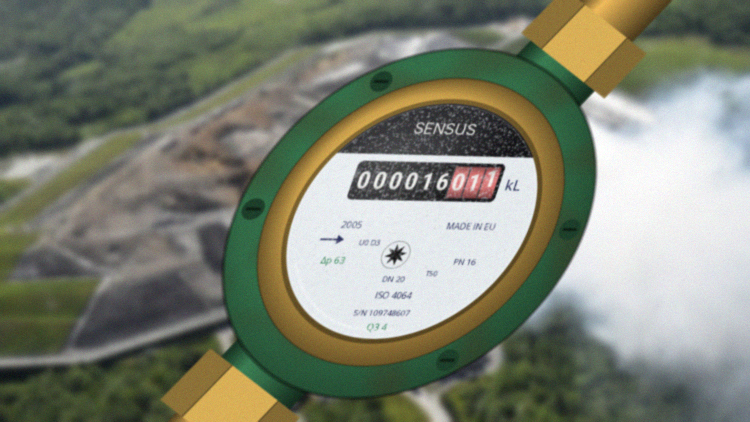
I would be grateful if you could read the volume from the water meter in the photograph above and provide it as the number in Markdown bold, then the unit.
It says **16.011** kL
